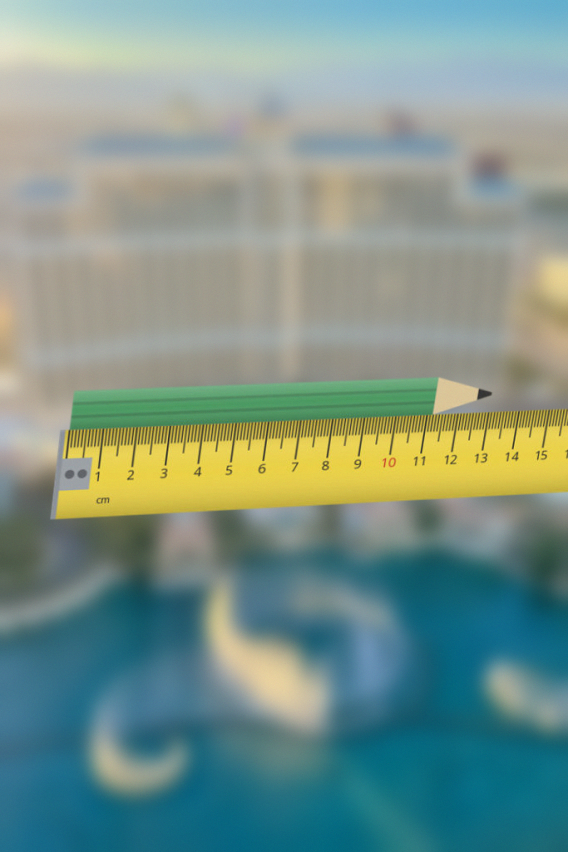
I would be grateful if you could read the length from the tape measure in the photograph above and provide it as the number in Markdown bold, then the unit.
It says **13** cm
